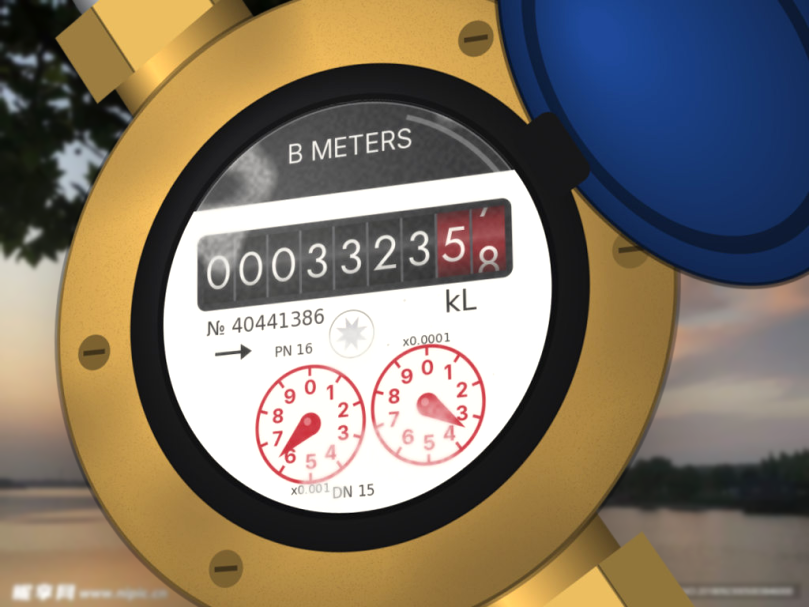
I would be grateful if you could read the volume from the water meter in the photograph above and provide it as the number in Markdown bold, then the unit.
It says **3323.5763** kL
